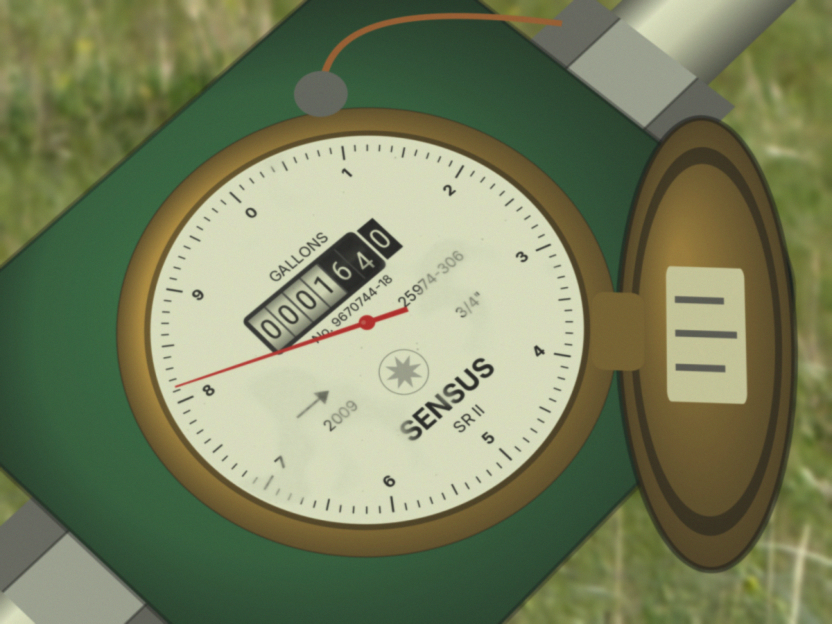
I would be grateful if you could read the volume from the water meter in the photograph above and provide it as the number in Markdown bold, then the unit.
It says **1638.1** gal
